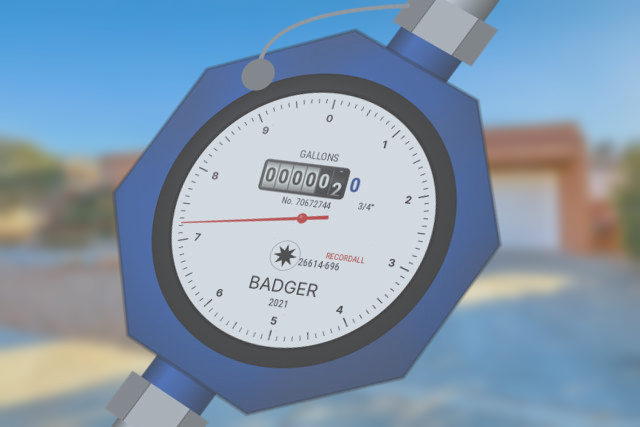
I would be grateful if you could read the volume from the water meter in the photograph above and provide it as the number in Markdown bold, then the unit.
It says **17.2** gal
